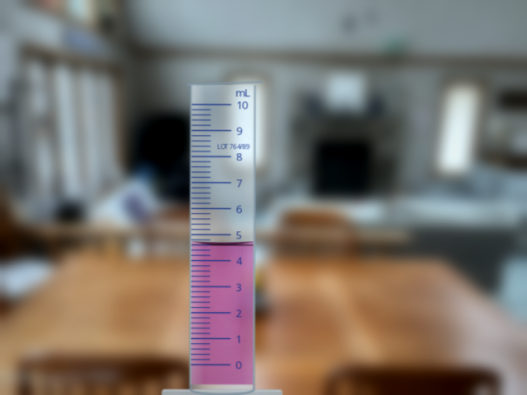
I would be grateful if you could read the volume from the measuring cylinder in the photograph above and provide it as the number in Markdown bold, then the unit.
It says **4.6** mL
